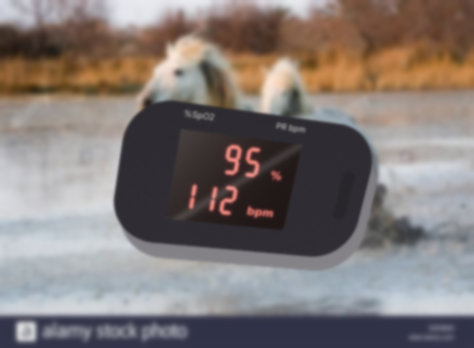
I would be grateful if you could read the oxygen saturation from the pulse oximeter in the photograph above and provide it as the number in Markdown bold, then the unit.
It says **95** %
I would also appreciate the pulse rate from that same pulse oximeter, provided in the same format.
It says **112** bpm
